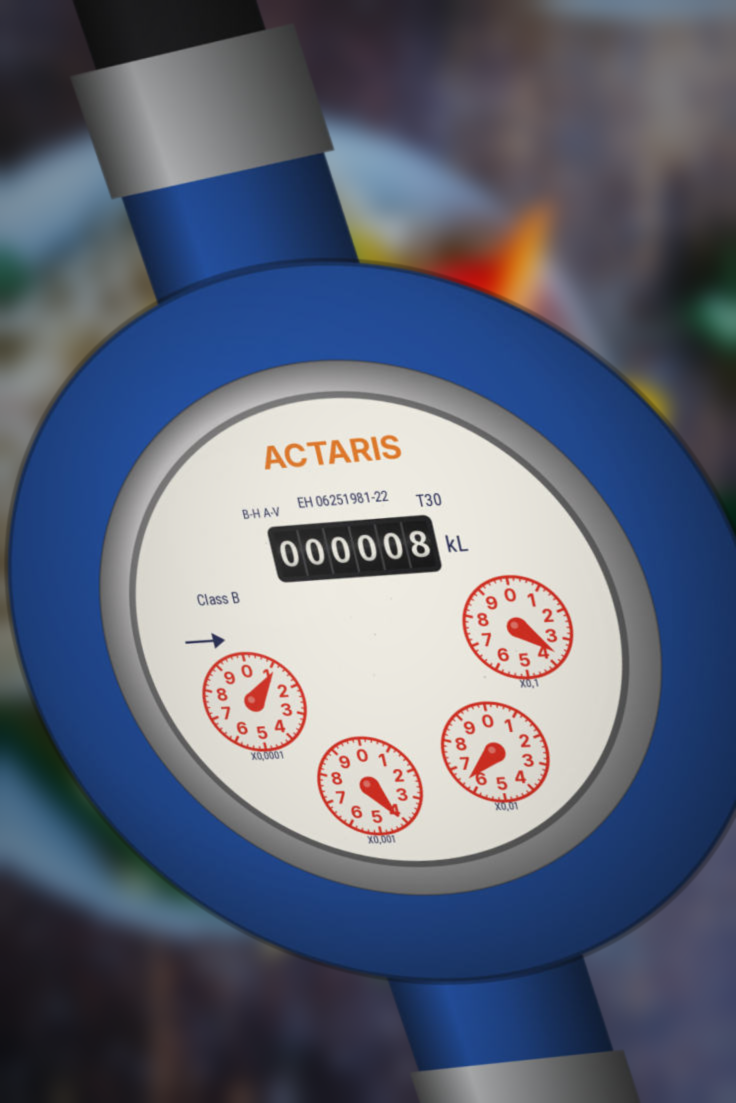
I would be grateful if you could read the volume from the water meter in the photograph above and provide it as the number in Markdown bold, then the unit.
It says **8.3641** kL
